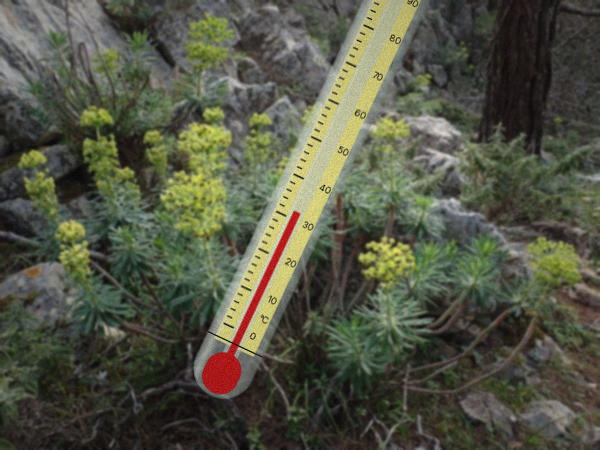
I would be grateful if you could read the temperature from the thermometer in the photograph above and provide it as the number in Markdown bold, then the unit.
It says **32** °C
